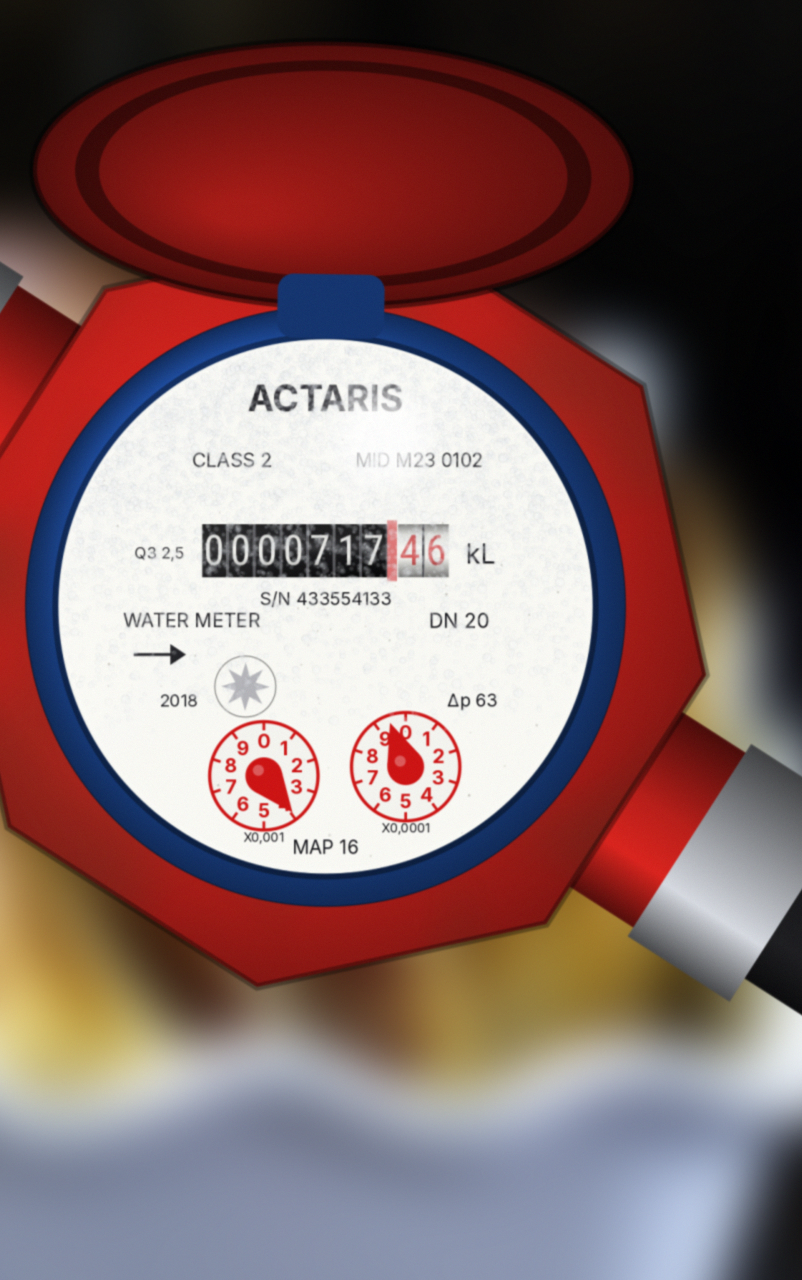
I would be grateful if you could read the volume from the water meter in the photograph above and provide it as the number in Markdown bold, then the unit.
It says **717.4639** kL
